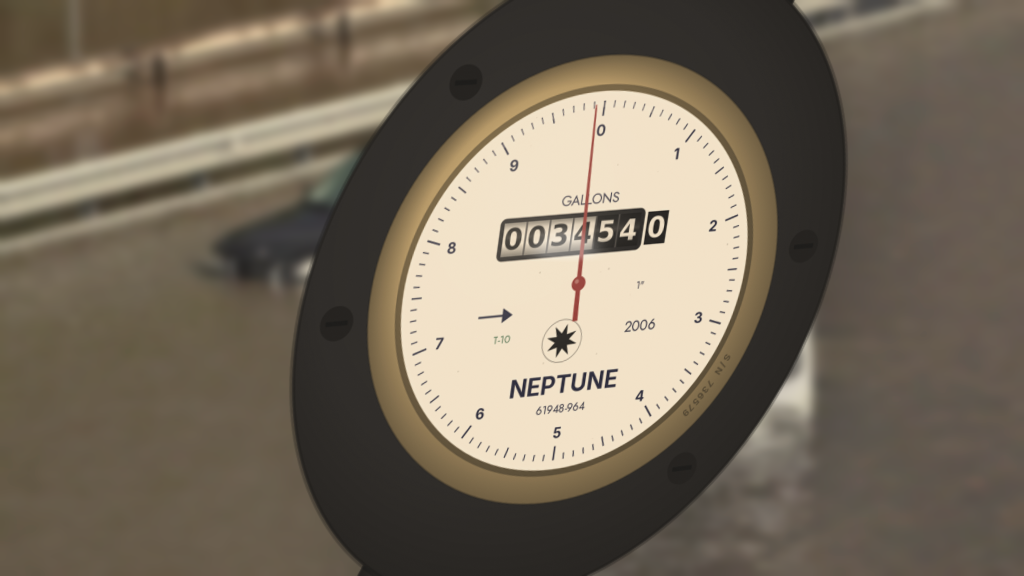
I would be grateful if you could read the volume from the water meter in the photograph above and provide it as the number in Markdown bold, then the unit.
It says **34539.9** gal
